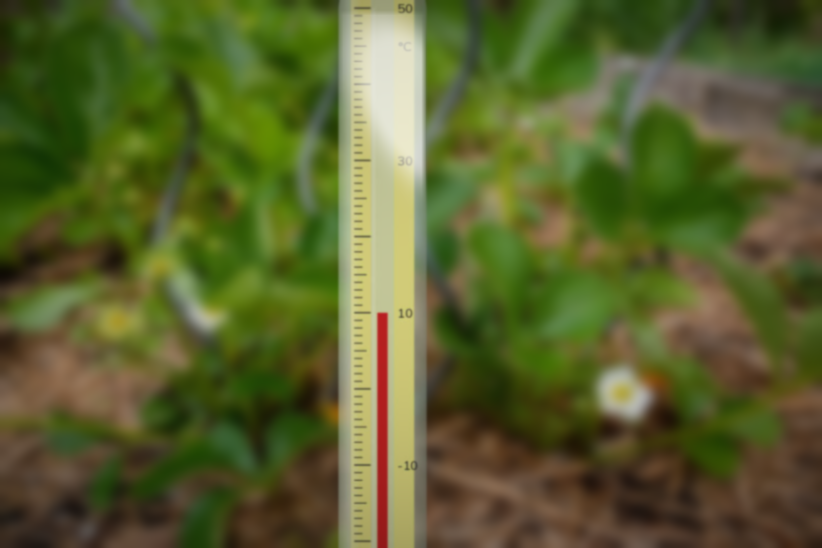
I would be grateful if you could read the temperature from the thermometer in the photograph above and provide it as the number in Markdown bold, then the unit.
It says **10** °C
